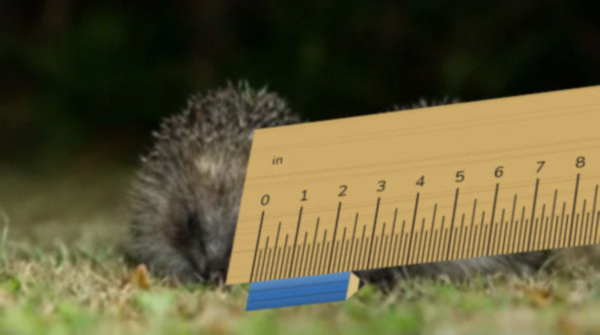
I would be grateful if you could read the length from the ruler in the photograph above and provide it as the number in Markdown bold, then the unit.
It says **3** in
